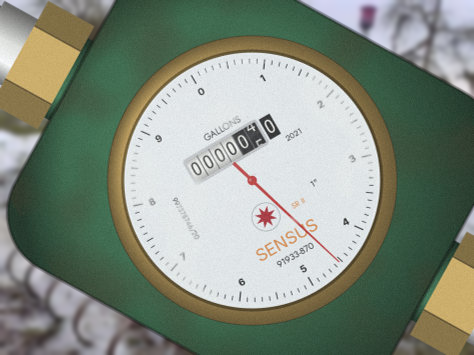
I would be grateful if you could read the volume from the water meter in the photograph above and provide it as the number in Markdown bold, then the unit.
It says **44.5** gal
